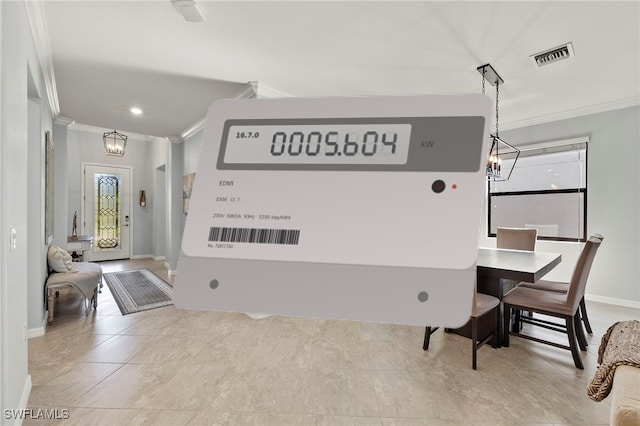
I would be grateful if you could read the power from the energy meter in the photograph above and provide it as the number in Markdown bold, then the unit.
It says **5.604** kW
